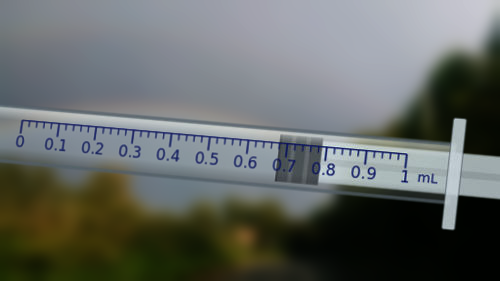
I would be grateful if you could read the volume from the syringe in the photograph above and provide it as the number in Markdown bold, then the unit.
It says **0.68** mL
